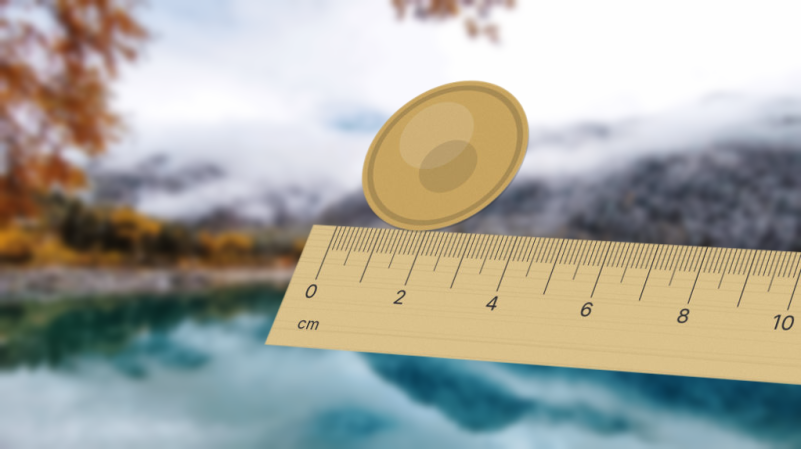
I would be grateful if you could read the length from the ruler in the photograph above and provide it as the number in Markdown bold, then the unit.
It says **3.5** cm
